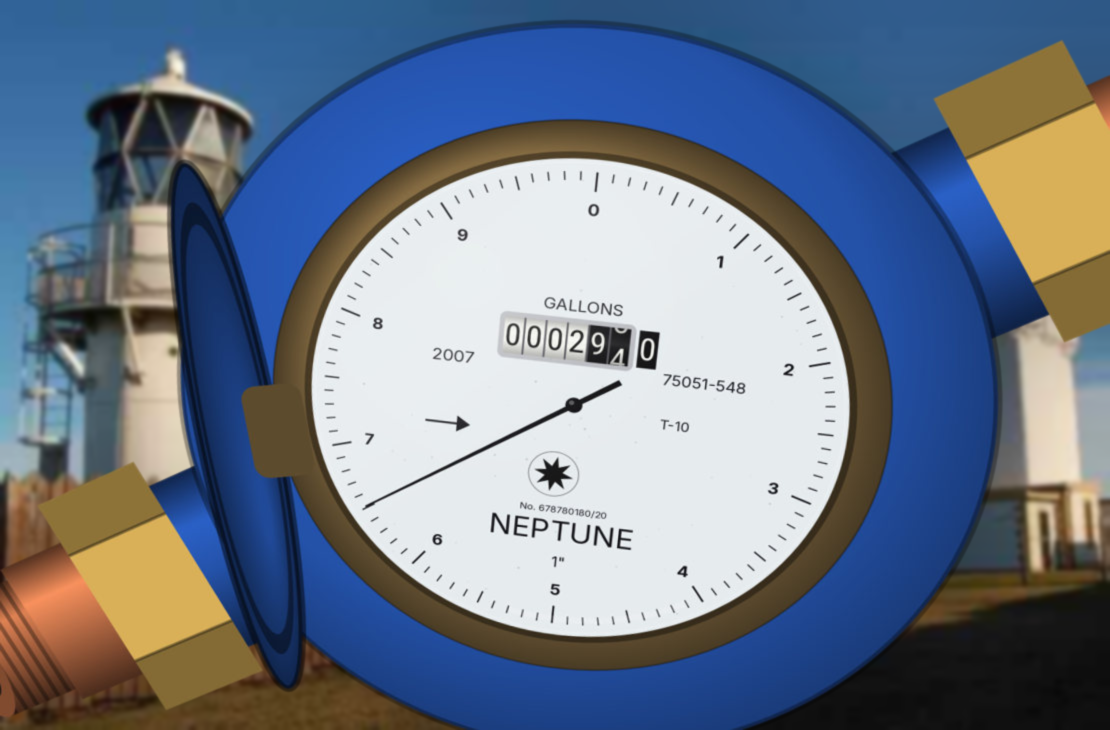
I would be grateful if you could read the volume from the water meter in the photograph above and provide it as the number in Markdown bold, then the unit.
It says **2936.5** gal
